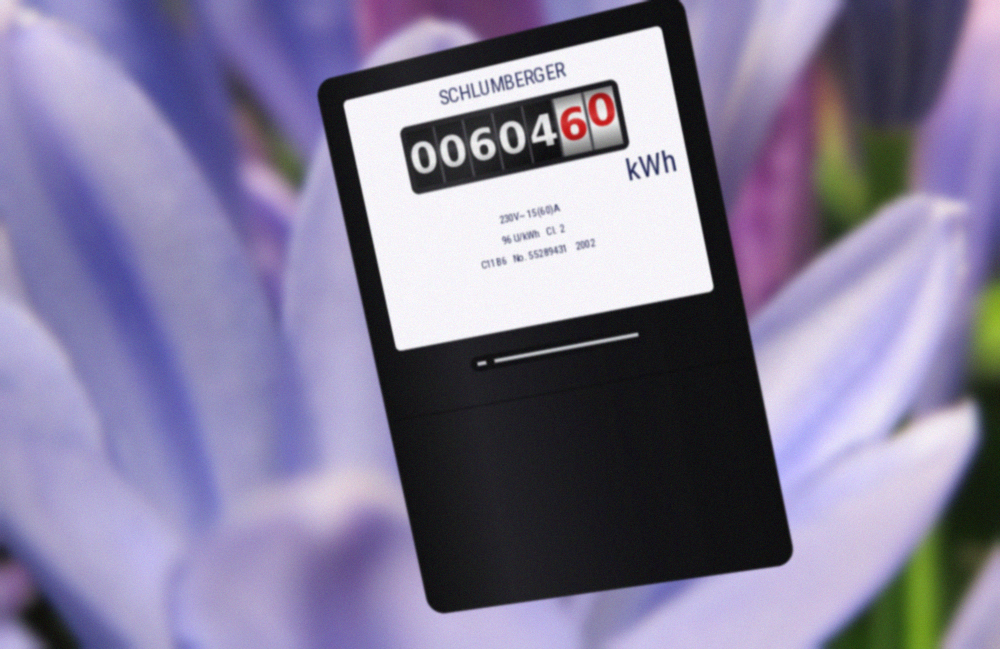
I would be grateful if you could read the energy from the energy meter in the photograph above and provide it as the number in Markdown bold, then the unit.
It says **604.60** kWh
